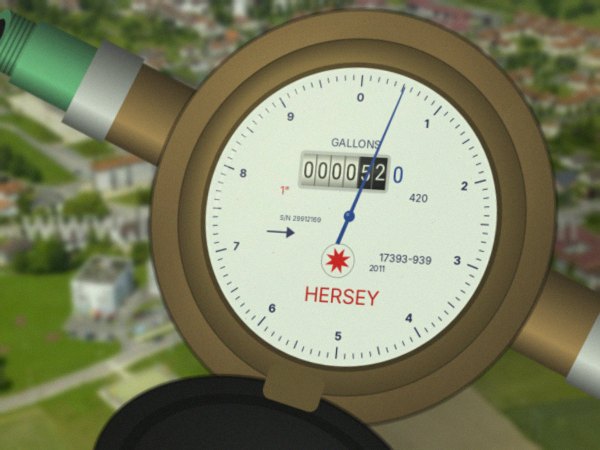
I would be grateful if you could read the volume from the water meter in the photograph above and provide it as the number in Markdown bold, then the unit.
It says **520.5** gal
